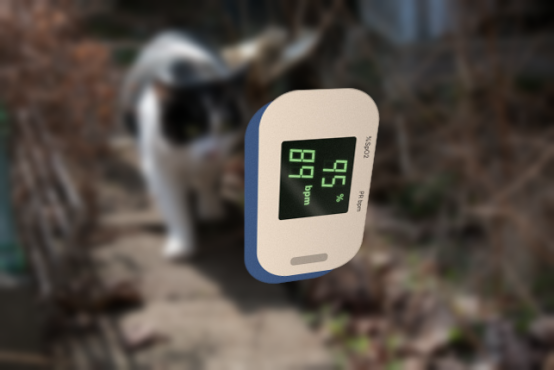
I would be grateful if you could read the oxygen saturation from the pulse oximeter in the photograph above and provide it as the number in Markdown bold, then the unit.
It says **95** %
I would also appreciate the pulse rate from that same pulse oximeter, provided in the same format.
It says **89** bpm
